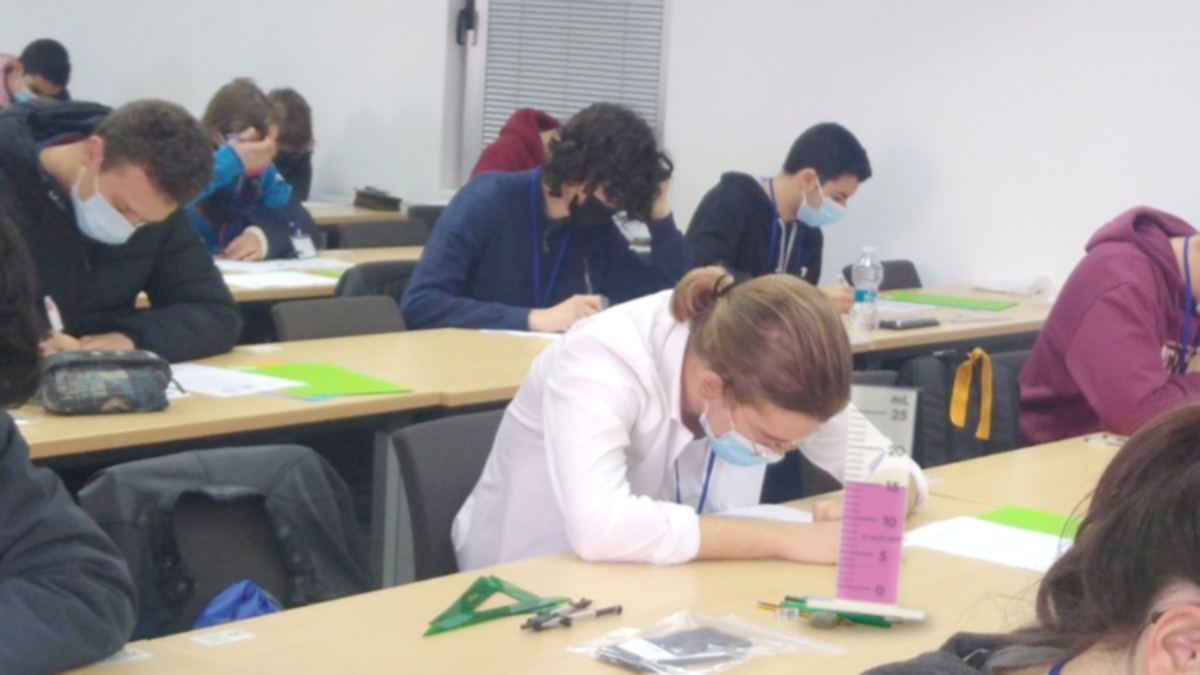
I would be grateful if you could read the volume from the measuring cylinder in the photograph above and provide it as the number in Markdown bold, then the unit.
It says **15** mL
